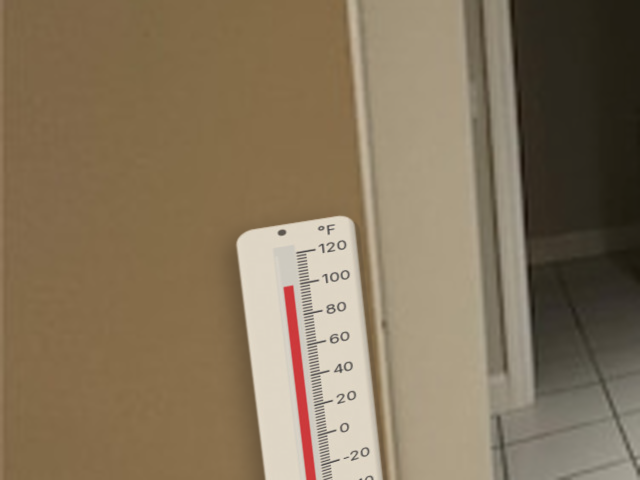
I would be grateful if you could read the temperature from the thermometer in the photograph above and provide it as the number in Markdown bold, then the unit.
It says **100** °F
